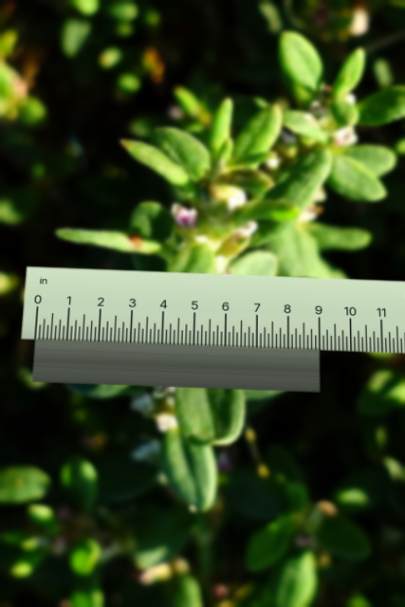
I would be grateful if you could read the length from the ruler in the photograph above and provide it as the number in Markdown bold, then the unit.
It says **9** in
